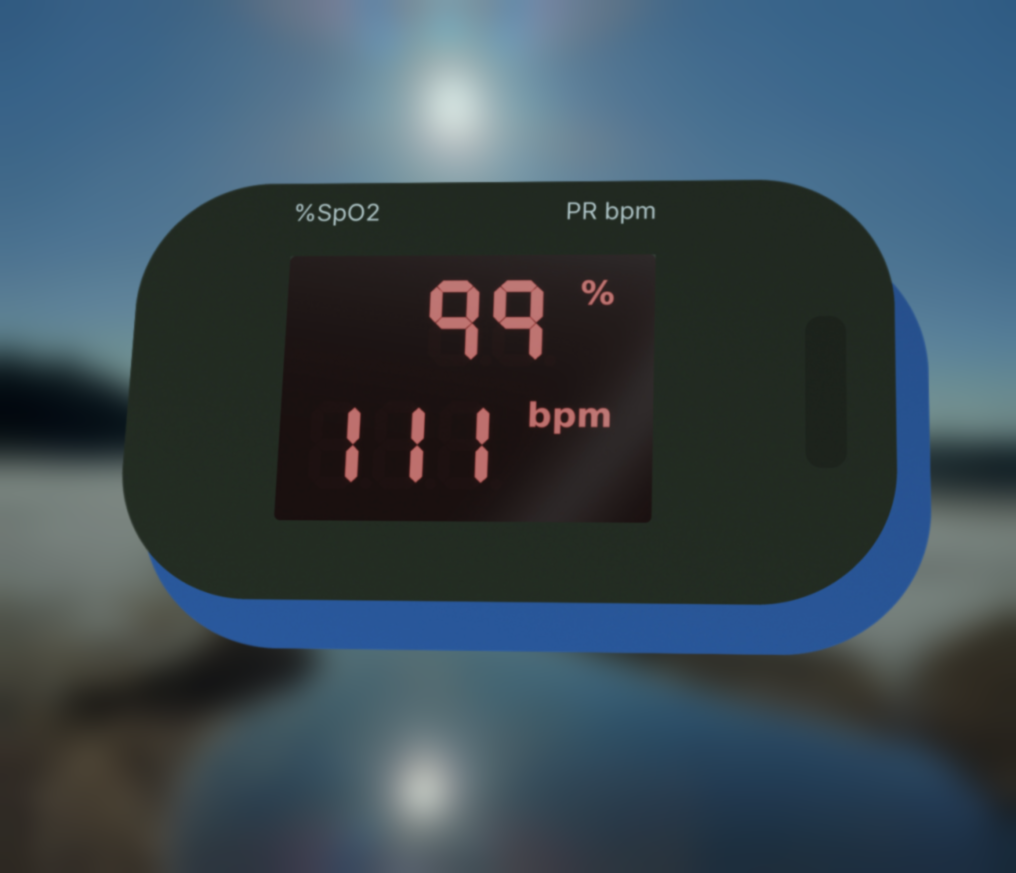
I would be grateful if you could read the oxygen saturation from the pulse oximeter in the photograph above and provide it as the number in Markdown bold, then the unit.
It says **99** %
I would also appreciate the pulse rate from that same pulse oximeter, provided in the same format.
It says **111** bpm
